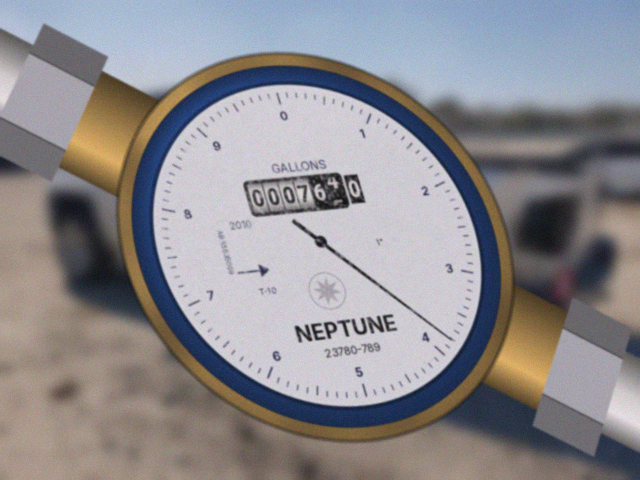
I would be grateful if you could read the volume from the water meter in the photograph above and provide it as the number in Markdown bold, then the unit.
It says **7643.8** gal
